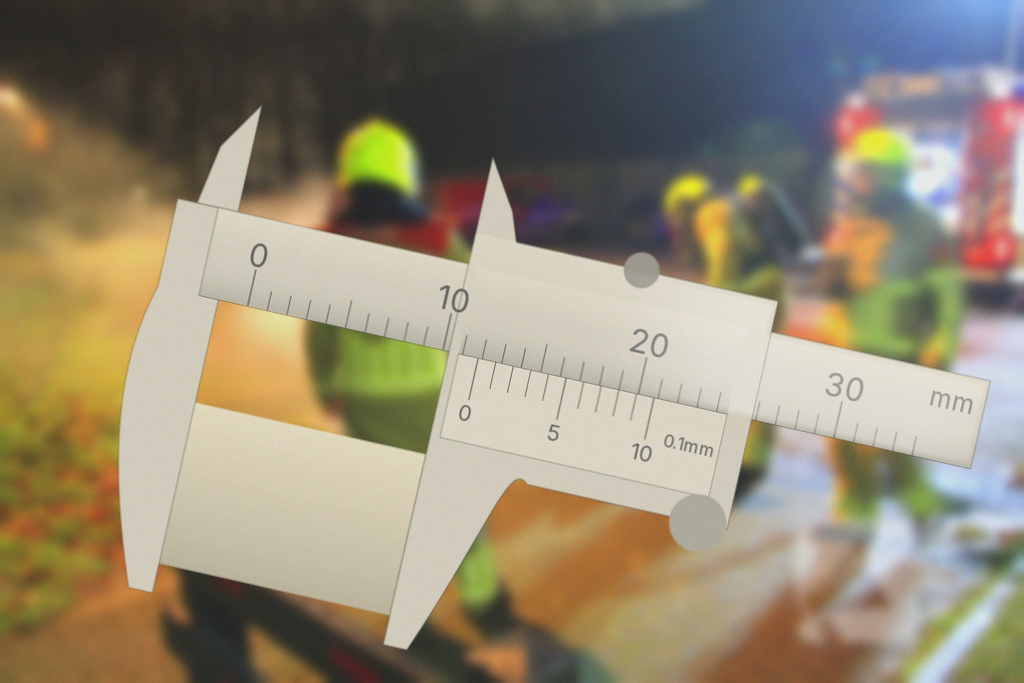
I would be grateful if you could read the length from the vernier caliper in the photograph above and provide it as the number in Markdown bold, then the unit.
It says **11.8** mm
